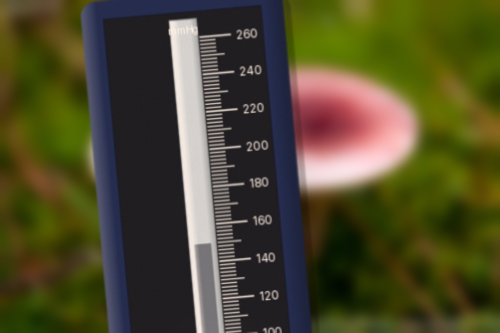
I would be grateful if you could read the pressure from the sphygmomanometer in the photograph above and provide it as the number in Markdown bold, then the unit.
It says **150** mmHg
